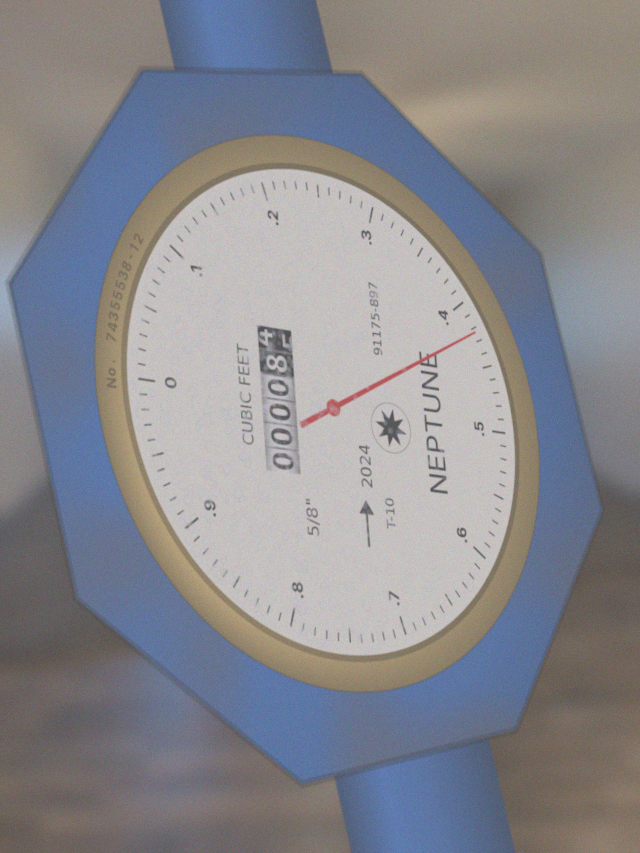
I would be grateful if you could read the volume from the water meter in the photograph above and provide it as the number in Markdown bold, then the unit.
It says **84.42** ft³
